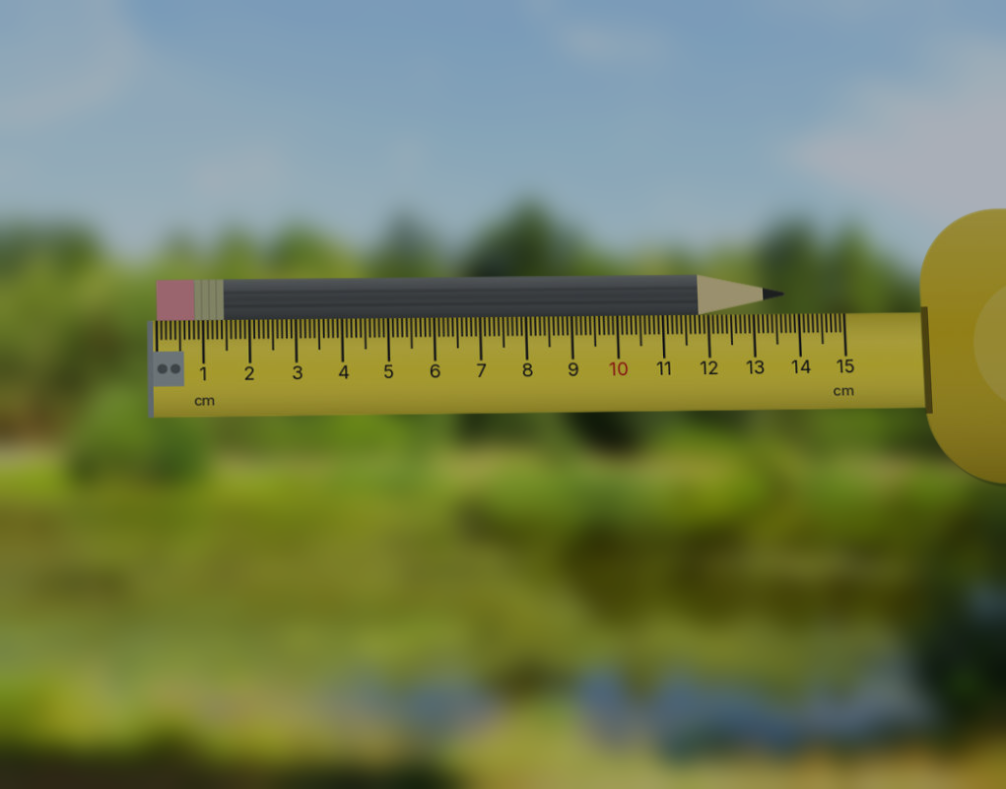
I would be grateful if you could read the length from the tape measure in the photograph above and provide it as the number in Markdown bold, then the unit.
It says **13.7** cm
